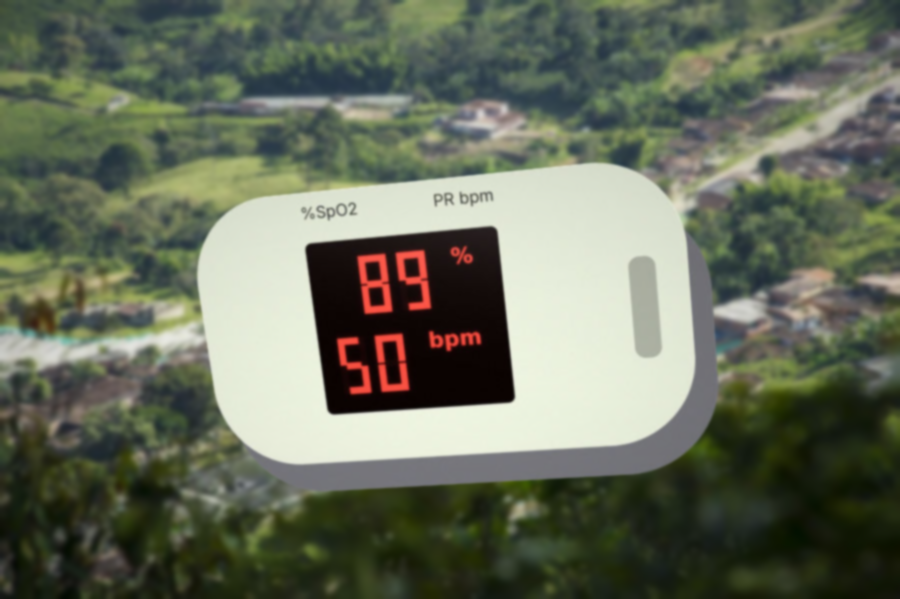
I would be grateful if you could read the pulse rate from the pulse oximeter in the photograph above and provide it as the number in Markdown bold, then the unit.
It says **50** bpm
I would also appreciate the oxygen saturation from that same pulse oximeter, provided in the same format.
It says **89** %
